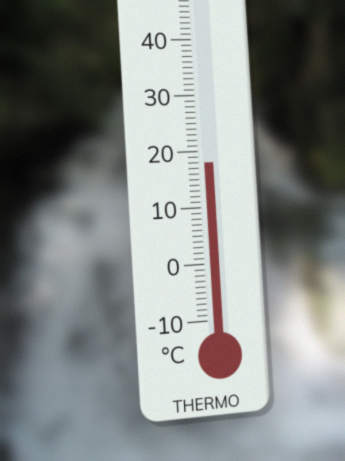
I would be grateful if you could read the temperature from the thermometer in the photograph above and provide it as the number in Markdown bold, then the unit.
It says **18** °C
